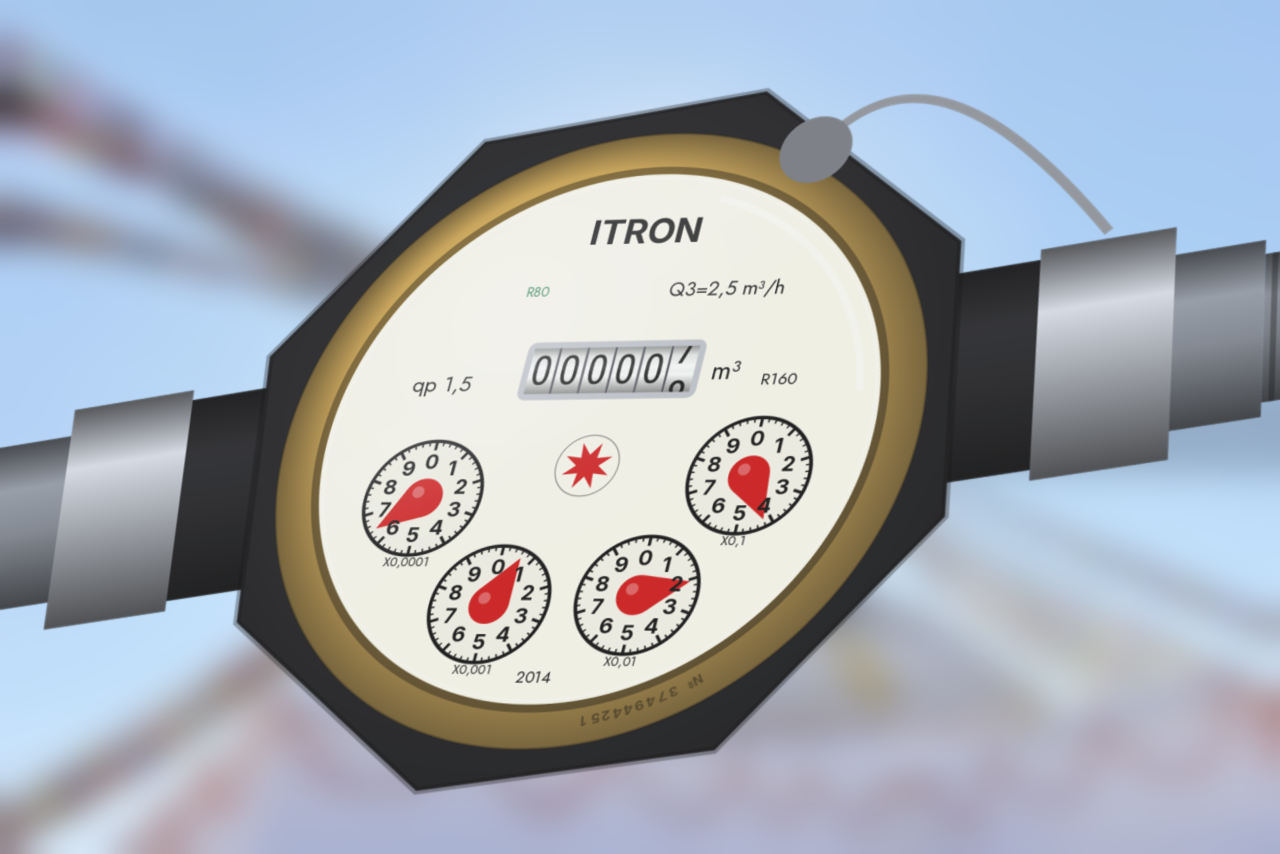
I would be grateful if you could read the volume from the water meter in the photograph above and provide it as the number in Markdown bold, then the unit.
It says **7.4206** m³
